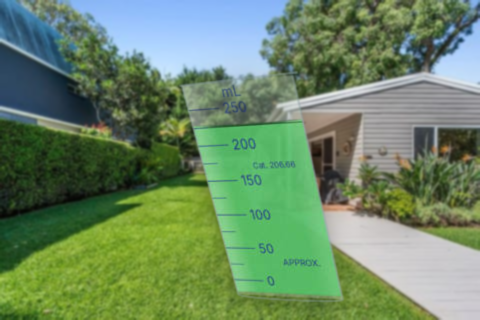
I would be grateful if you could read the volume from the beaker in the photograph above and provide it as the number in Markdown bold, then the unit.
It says **225** mL
